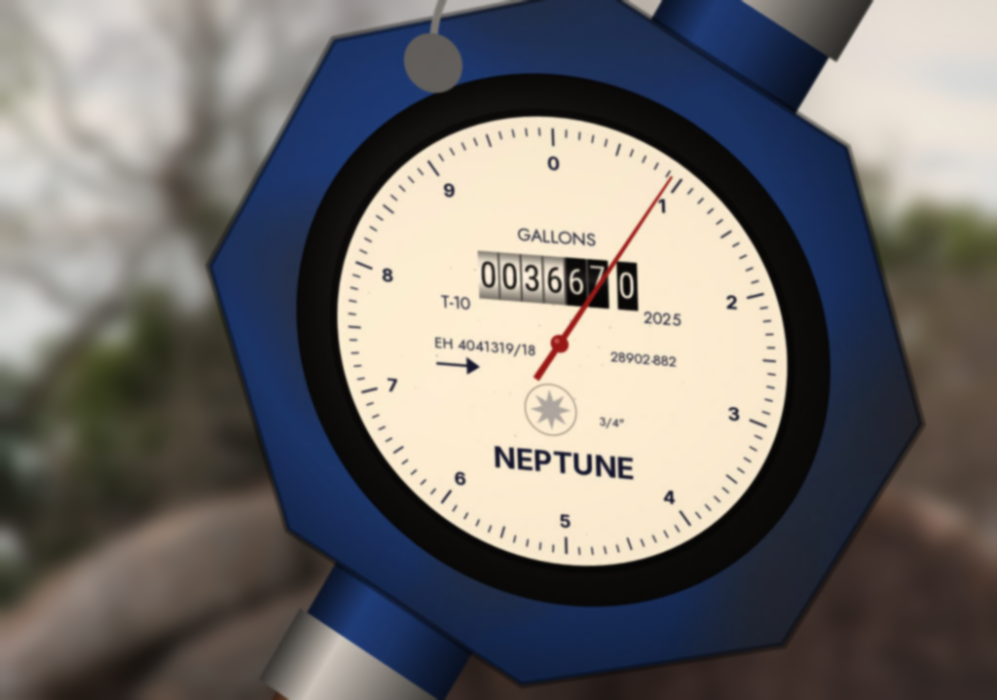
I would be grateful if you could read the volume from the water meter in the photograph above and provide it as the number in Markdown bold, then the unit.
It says **36670.9** gal
